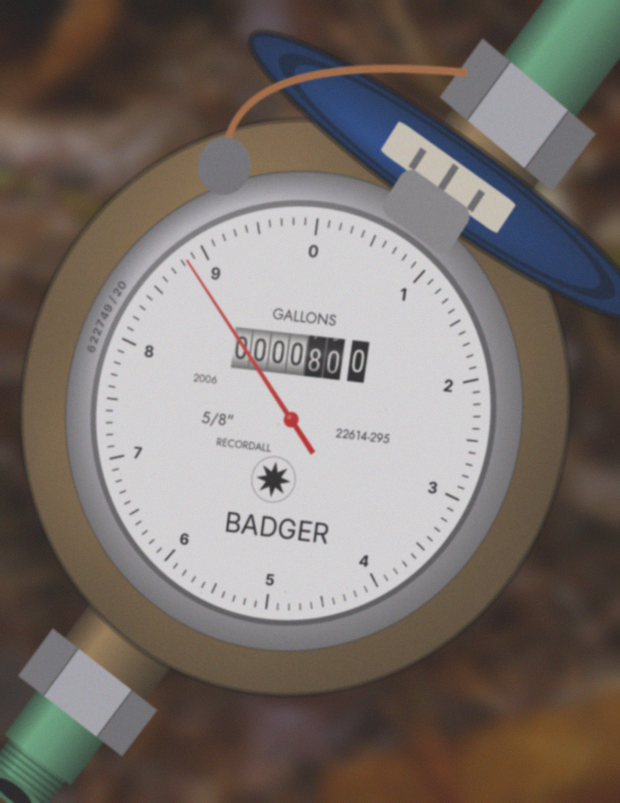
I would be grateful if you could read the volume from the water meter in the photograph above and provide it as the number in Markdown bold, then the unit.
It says **798.8** gal
